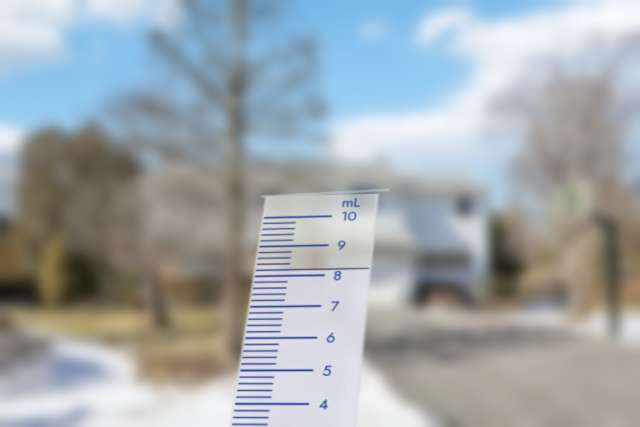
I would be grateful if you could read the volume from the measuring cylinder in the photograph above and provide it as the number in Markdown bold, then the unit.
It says **8.2** mL
